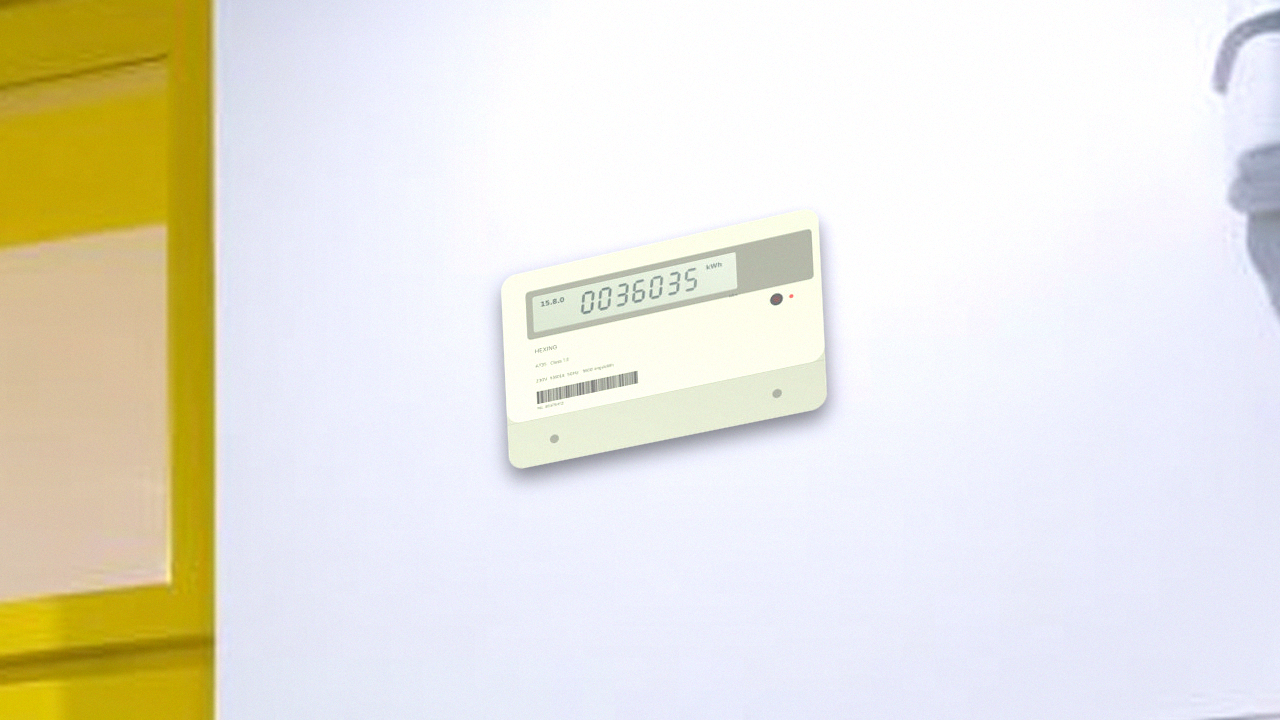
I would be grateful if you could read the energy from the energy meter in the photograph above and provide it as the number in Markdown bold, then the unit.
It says **36035** kWh
